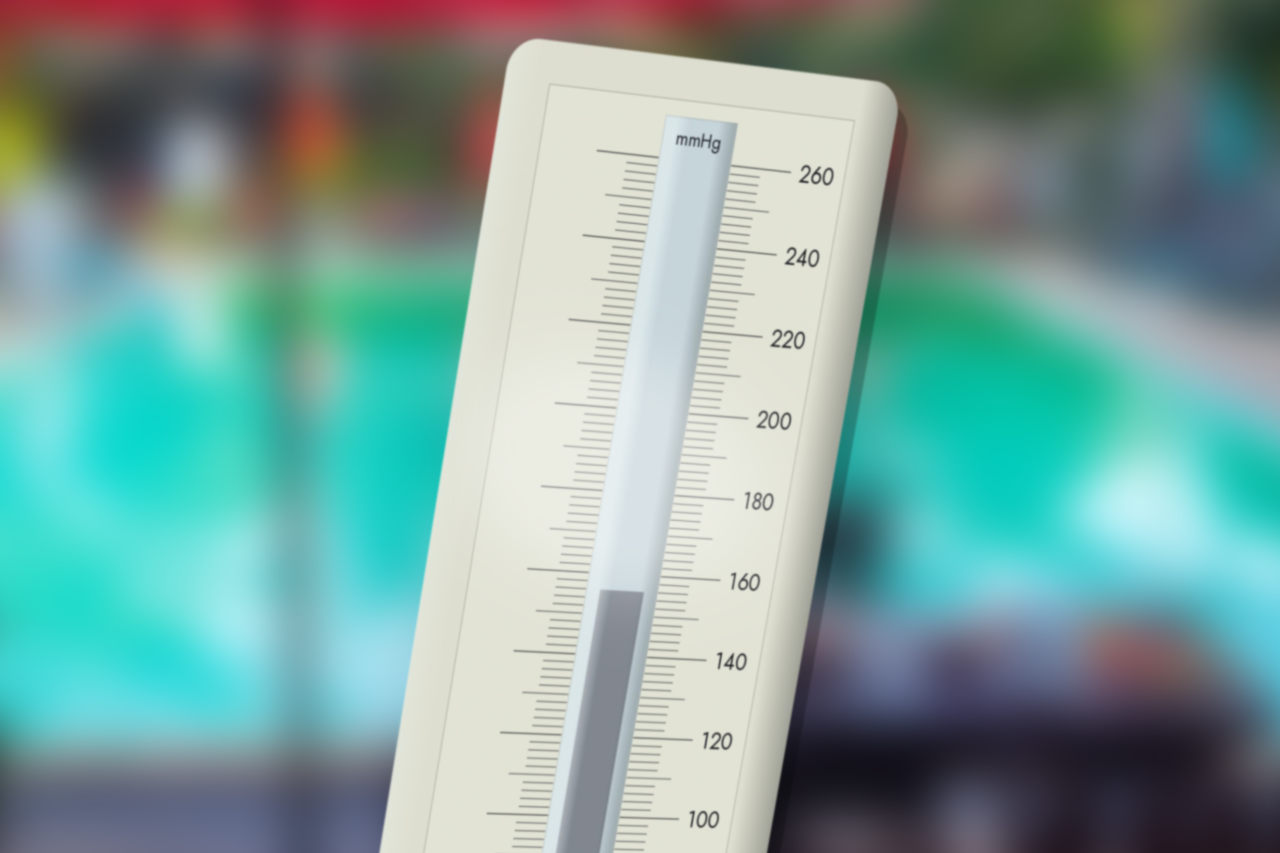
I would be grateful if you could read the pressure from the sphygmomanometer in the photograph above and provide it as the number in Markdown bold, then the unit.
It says **156** mmHg
